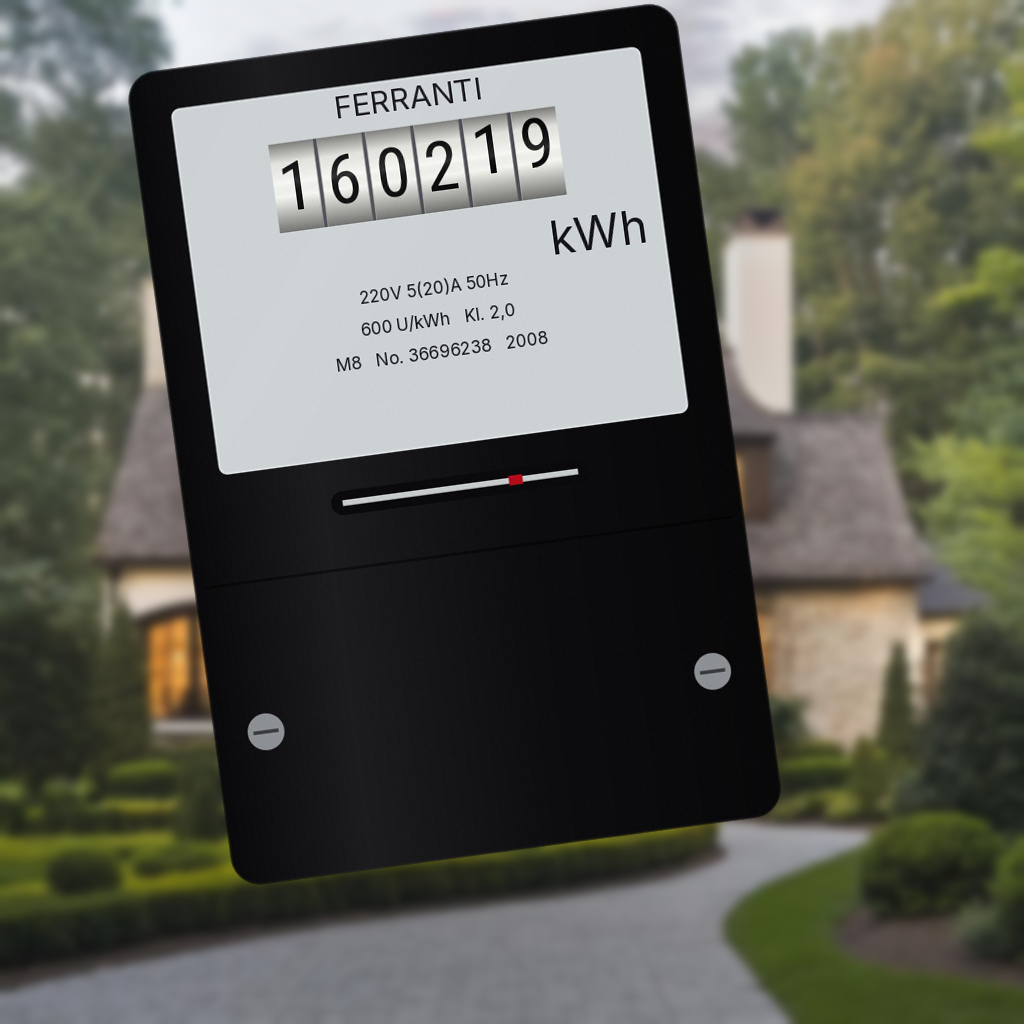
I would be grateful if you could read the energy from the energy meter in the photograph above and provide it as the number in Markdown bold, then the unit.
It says **160219** kWh
